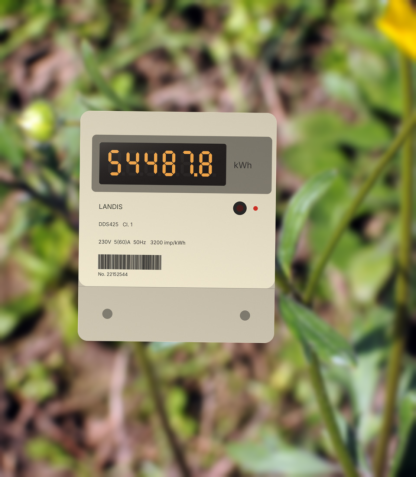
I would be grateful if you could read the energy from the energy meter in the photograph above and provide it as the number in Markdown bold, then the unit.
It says **54487.8** kWh
